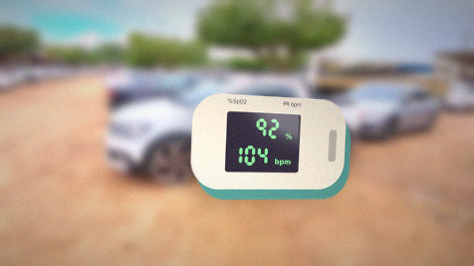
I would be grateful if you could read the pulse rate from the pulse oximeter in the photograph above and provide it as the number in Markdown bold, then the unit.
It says **104** bpm
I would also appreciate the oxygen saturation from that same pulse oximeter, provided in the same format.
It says **92** %
